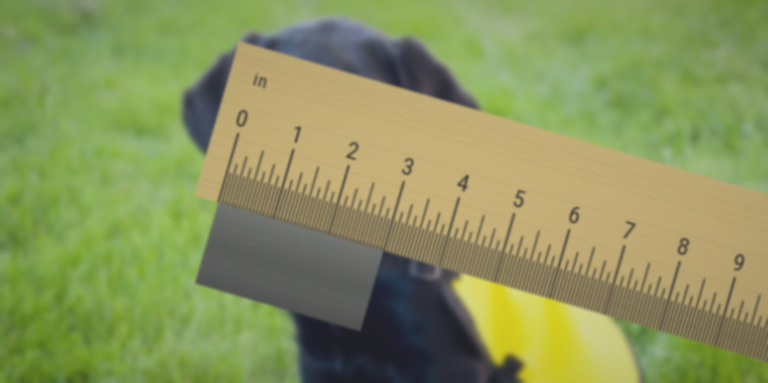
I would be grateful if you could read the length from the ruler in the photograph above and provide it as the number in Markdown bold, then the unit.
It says **3** in
